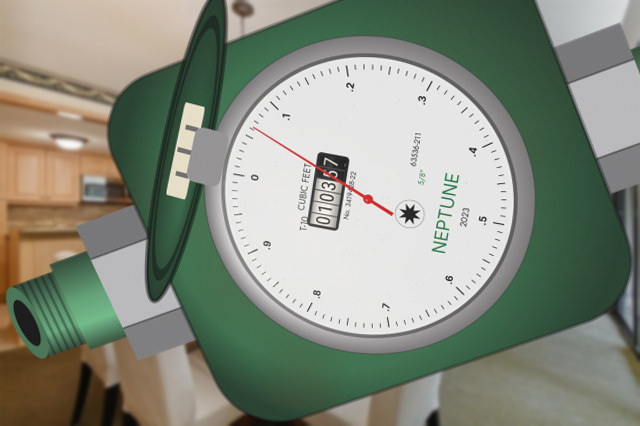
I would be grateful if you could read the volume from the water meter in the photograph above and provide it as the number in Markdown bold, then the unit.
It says **10357.06** ft³
